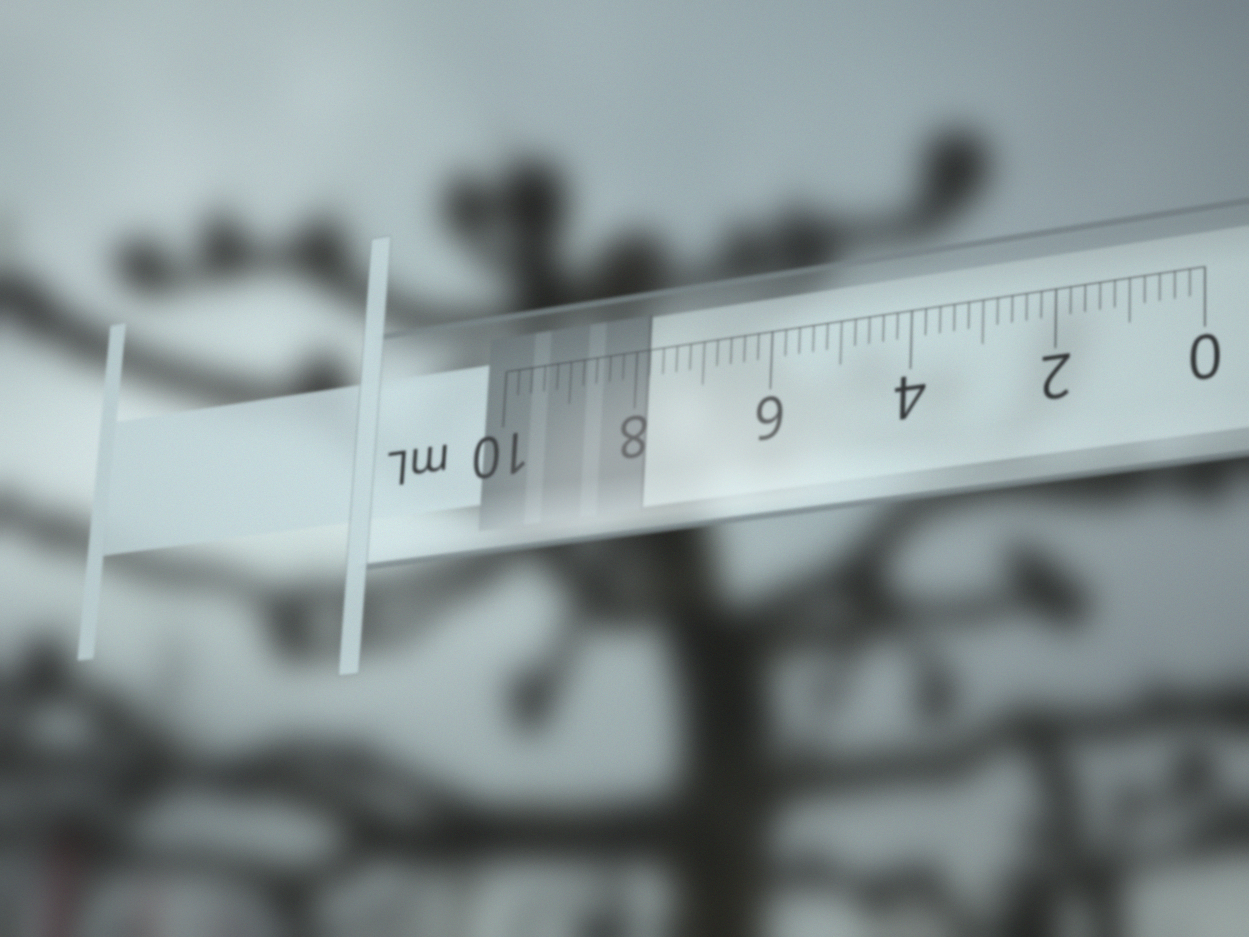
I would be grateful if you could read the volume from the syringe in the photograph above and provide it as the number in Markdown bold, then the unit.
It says **7.8** mL
